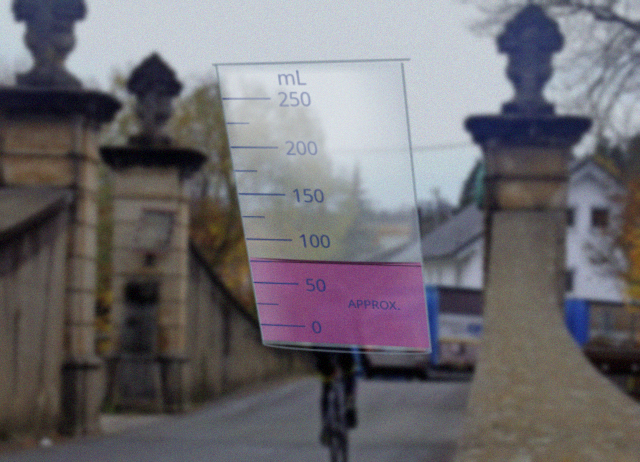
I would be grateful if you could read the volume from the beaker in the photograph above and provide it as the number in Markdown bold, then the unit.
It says **75** mL
